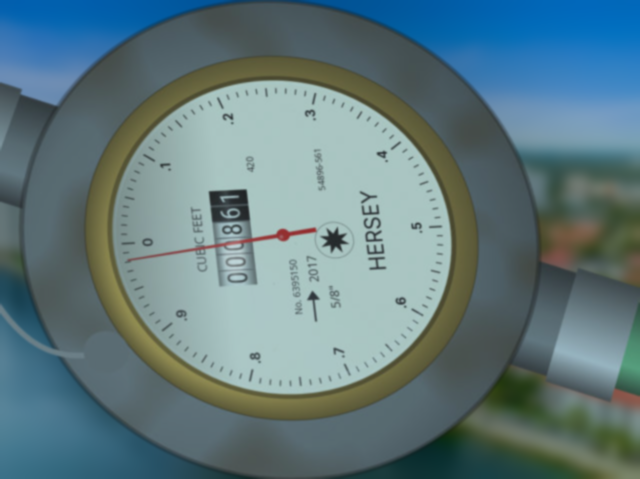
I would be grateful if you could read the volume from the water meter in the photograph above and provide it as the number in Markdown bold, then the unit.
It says **860.98** ft³
